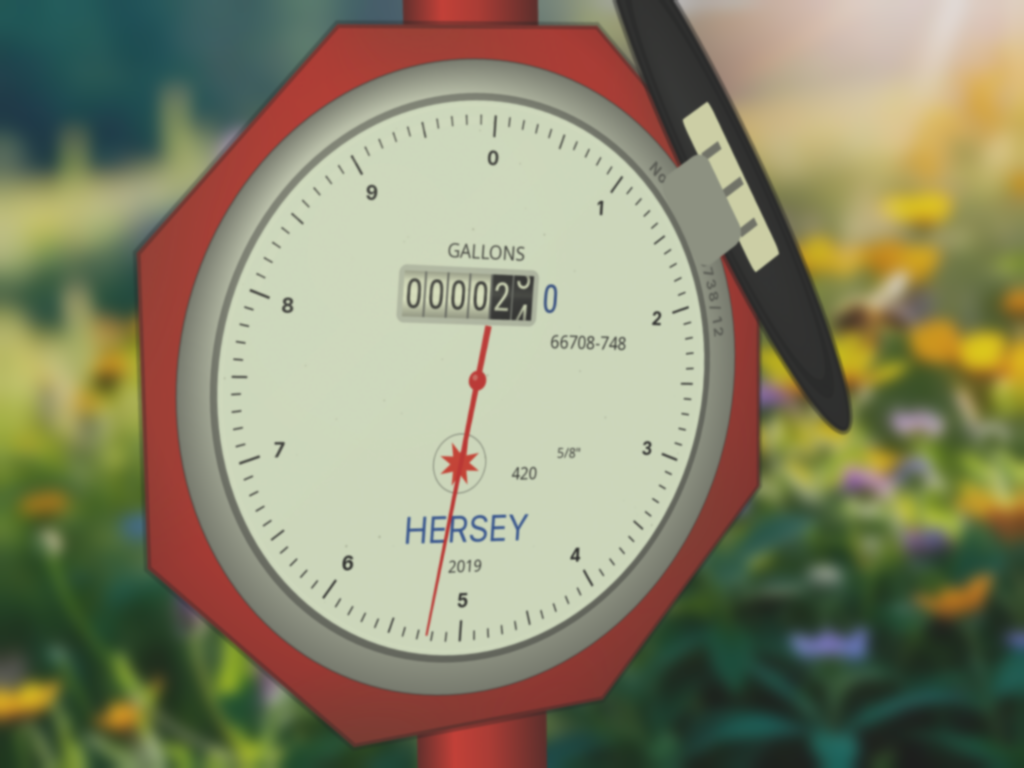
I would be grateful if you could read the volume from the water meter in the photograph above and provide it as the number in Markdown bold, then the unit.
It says **235.2** gal
